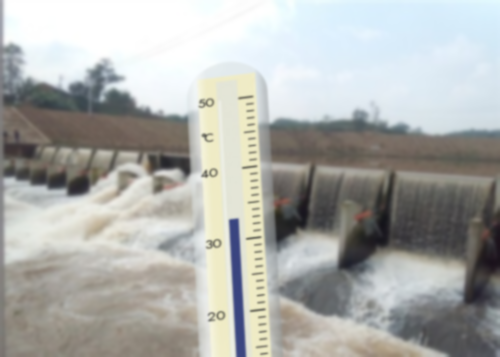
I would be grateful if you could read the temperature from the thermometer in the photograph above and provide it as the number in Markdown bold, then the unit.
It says **33** °C
